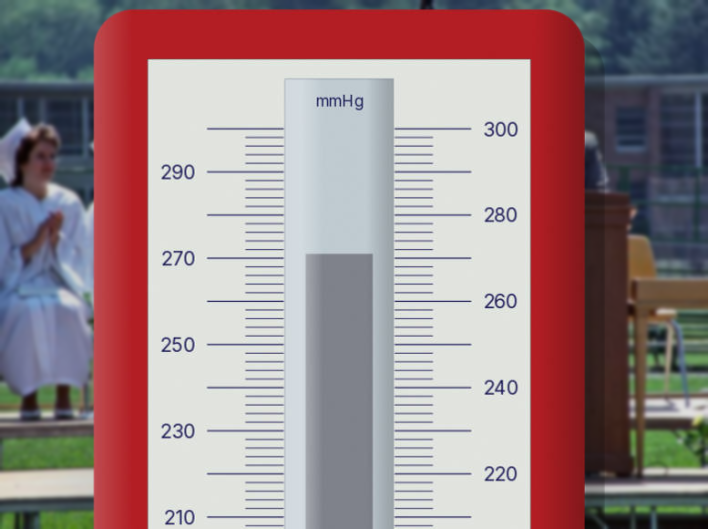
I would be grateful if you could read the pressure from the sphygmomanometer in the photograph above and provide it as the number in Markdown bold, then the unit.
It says **271** mmHg
